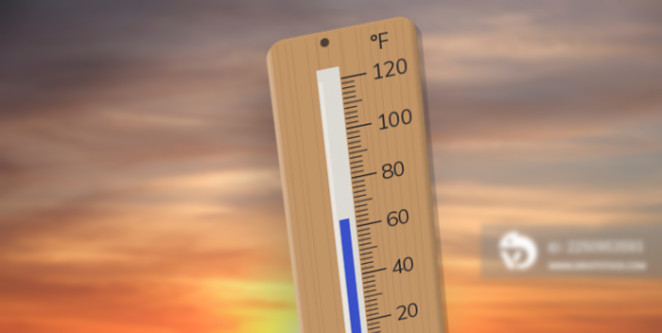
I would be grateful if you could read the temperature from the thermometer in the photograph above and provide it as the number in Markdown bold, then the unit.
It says **64** °F
